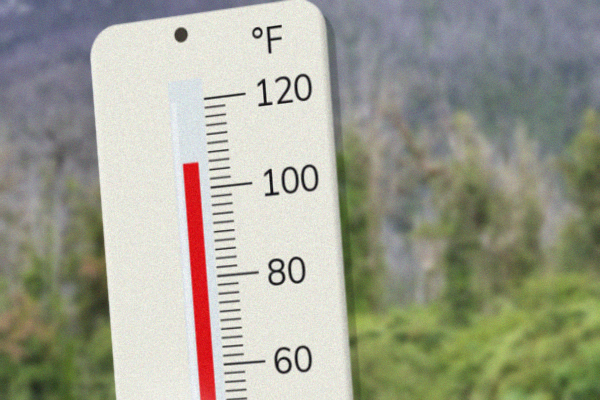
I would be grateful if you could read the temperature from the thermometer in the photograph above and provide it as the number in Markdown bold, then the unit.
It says **106** °F
